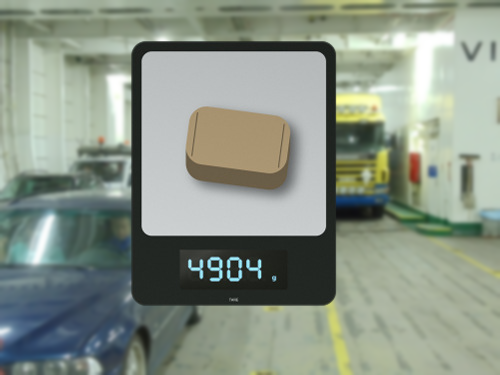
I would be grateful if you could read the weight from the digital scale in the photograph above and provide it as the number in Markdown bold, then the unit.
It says **4904** g
